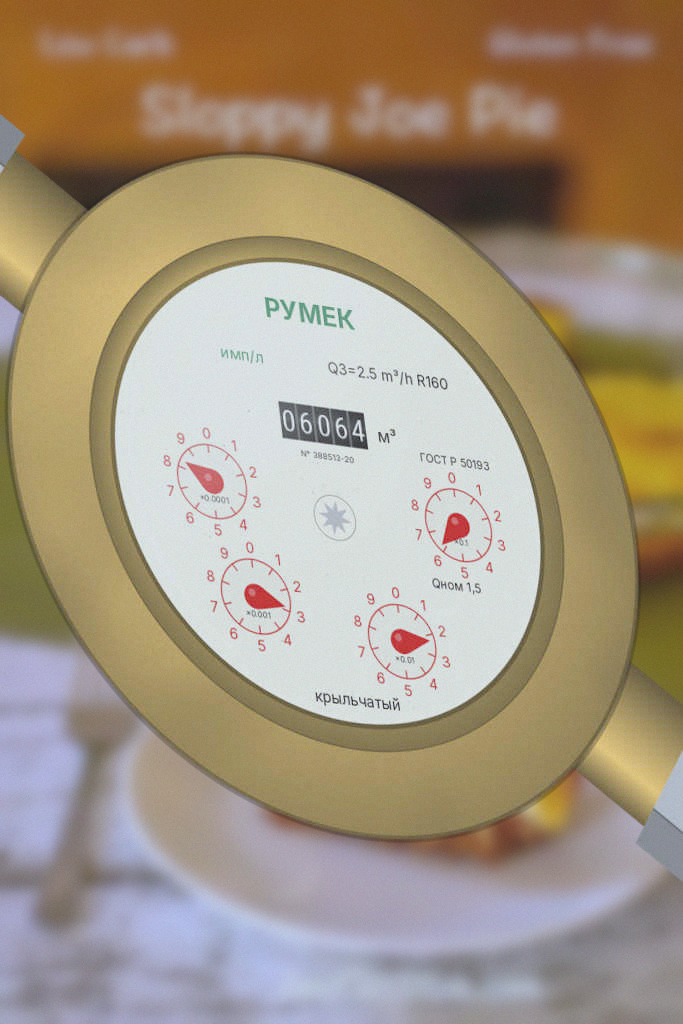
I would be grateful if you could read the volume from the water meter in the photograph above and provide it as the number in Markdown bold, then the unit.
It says **6064.6228** m³
